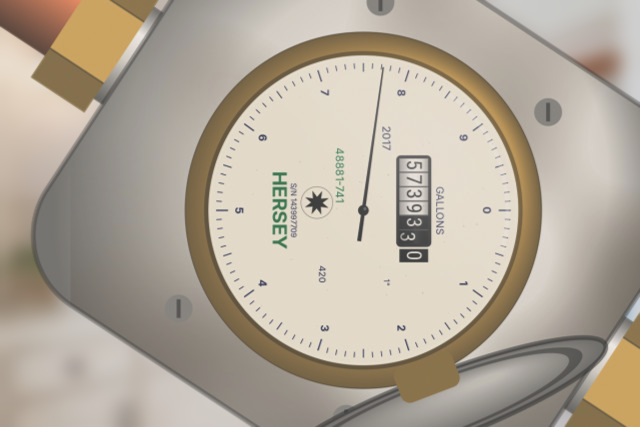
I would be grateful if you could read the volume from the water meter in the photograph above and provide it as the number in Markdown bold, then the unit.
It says **5739327.7** gal
